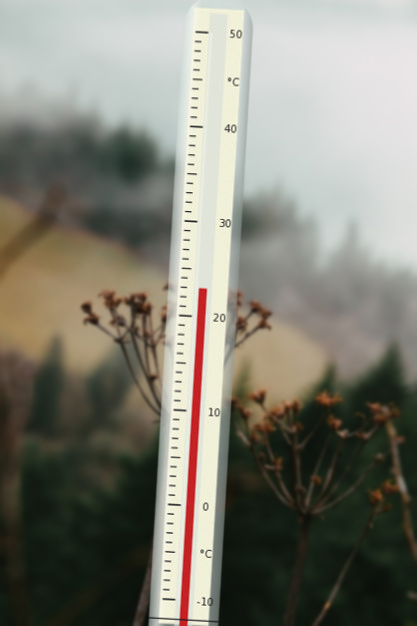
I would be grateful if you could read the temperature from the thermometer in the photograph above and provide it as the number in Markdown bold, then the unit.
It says **23** °C
